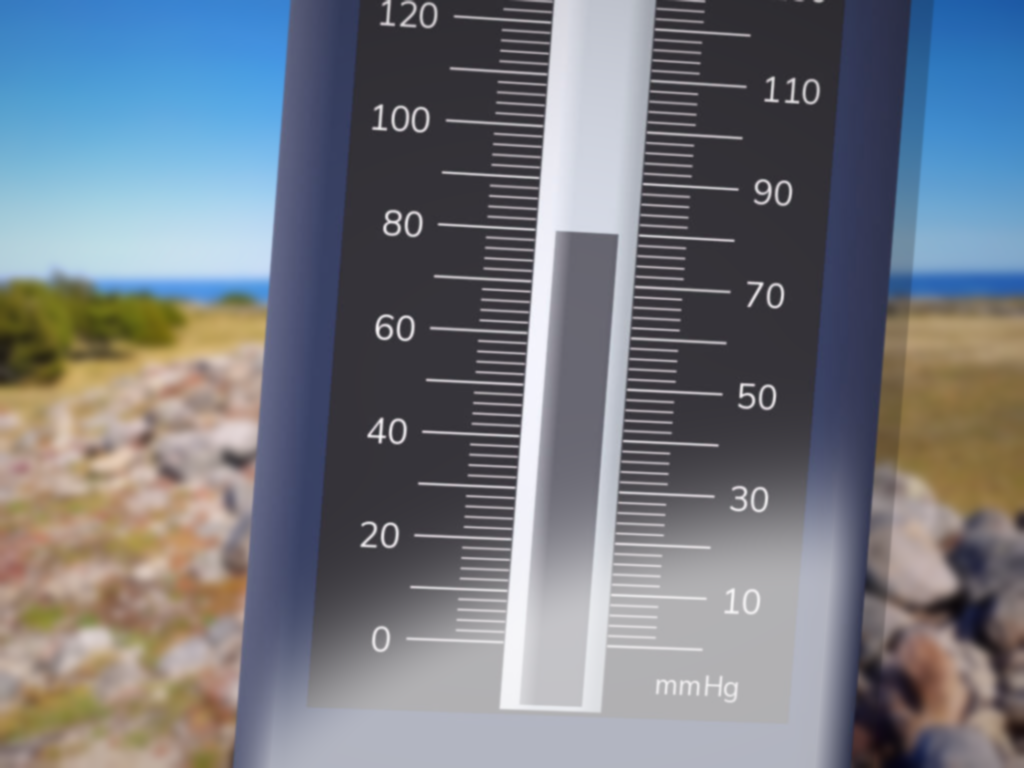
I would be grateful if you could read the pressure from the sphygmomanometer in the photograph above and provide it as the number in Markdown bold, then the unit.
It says **80** mmHg
